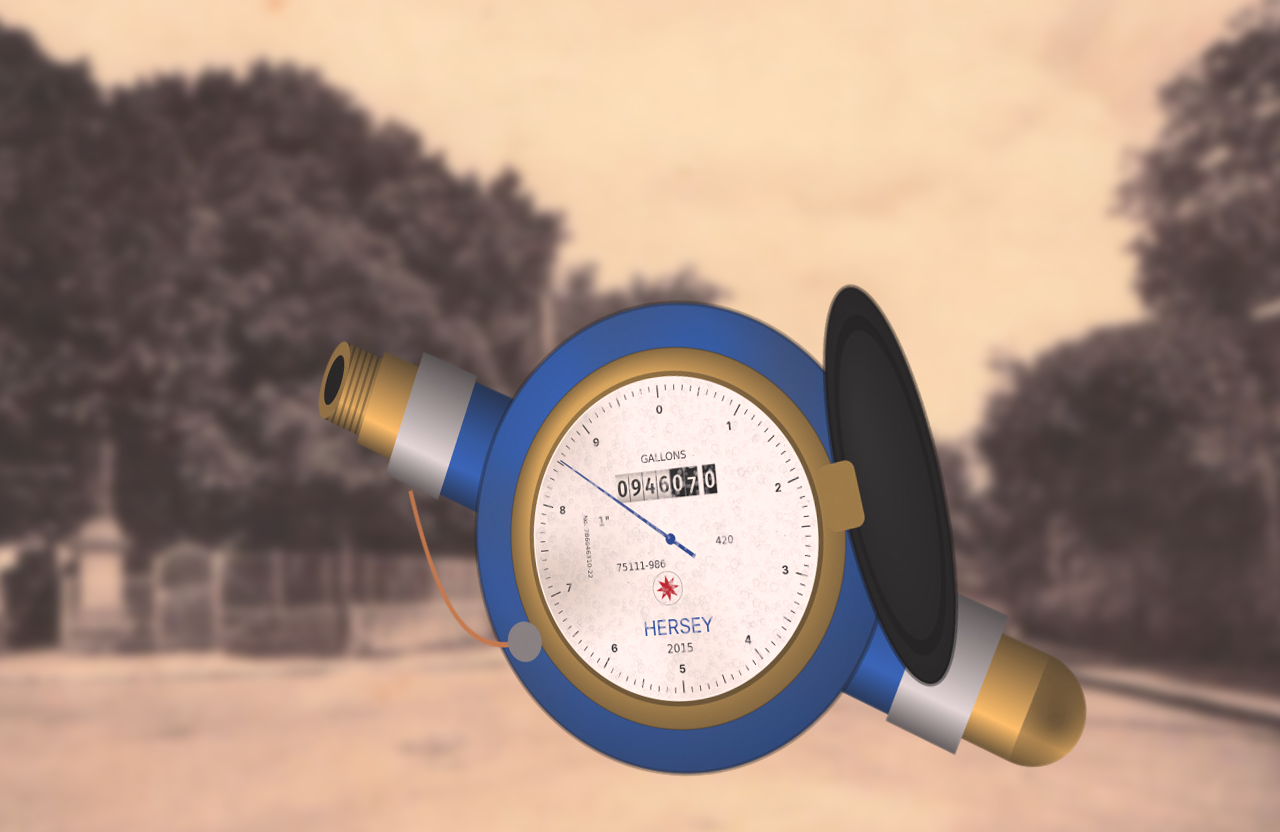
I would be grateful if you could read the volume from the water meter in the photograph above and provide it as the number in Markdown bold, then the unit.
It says **946068.5** gal
